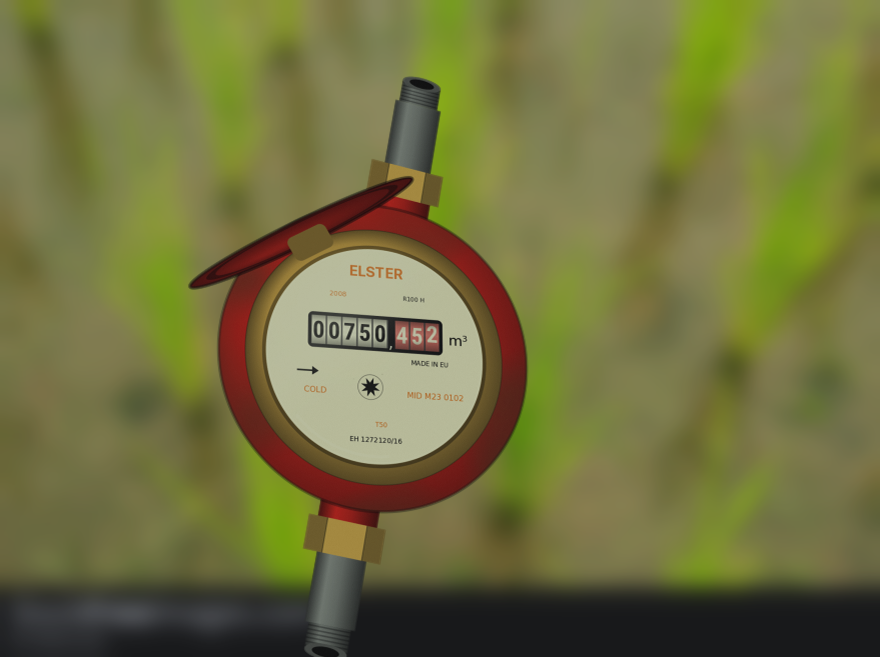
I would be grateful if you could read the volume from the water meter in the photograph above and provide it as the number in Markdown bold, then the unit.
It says **750.452** m³
